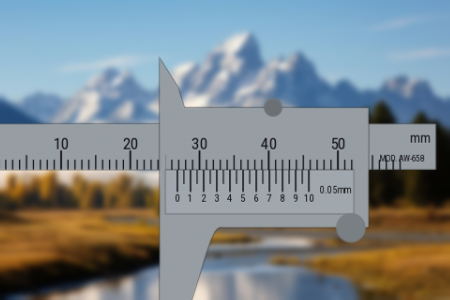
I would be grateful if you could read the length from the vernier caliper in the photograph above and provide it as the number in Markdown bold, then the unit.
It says **26.8** mm
